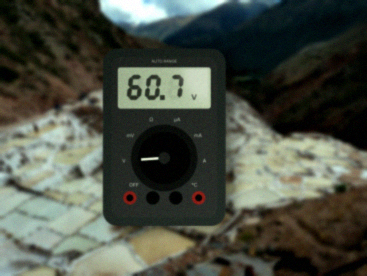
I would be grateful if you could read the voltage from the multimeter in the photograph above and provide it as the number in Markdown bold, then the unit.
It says **60.7** V
